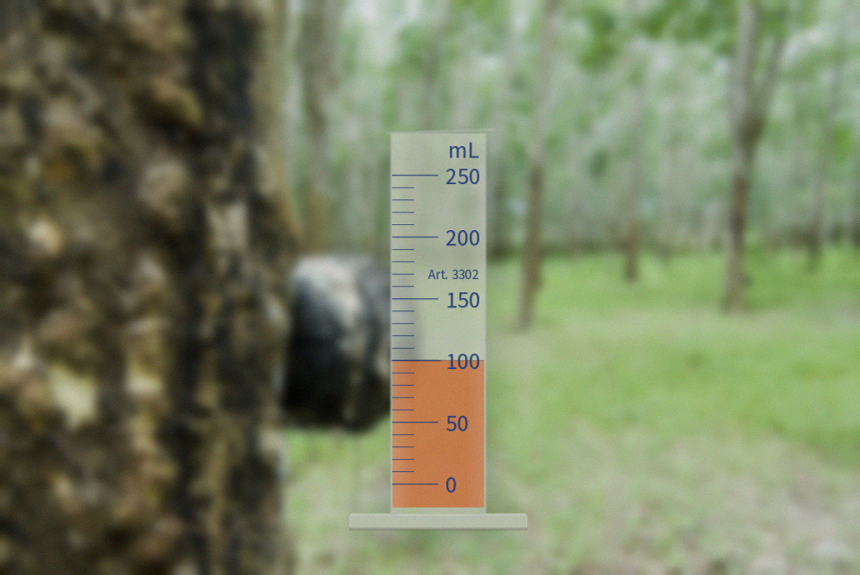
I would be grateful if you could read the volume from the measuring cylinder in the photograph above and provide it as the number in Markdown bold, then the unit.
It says **100** mL
